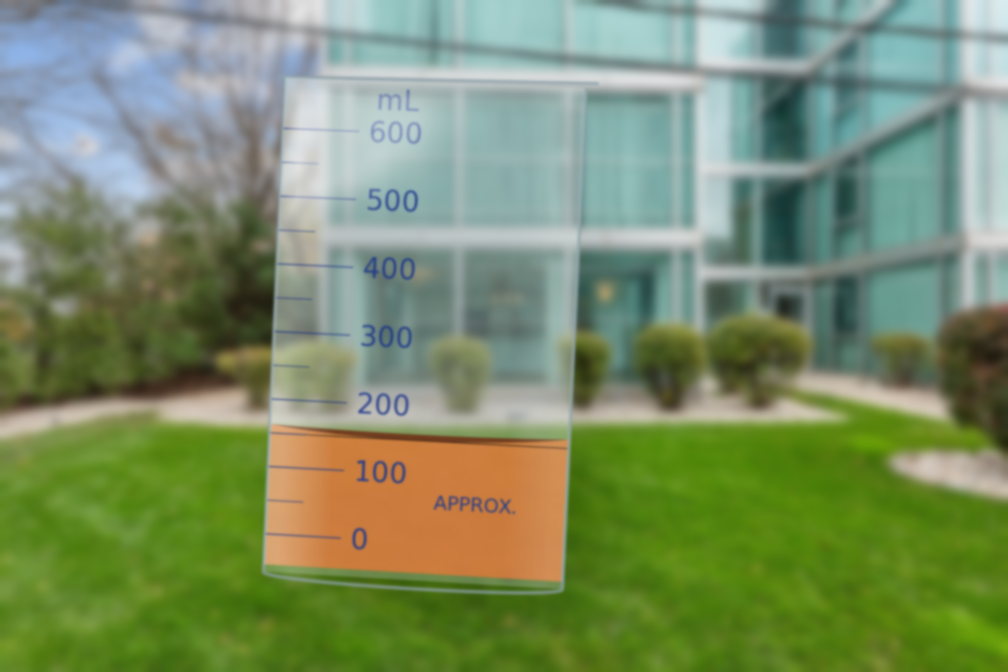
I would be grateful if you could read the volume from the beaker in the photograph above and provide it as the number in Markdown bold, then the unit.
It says **150** mL
